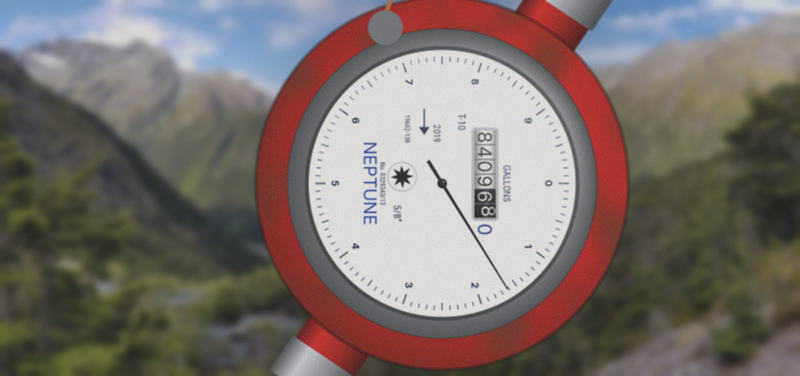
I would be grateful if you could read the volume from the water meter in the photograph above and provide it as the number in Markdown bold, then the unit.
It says **8409681.6** gal
